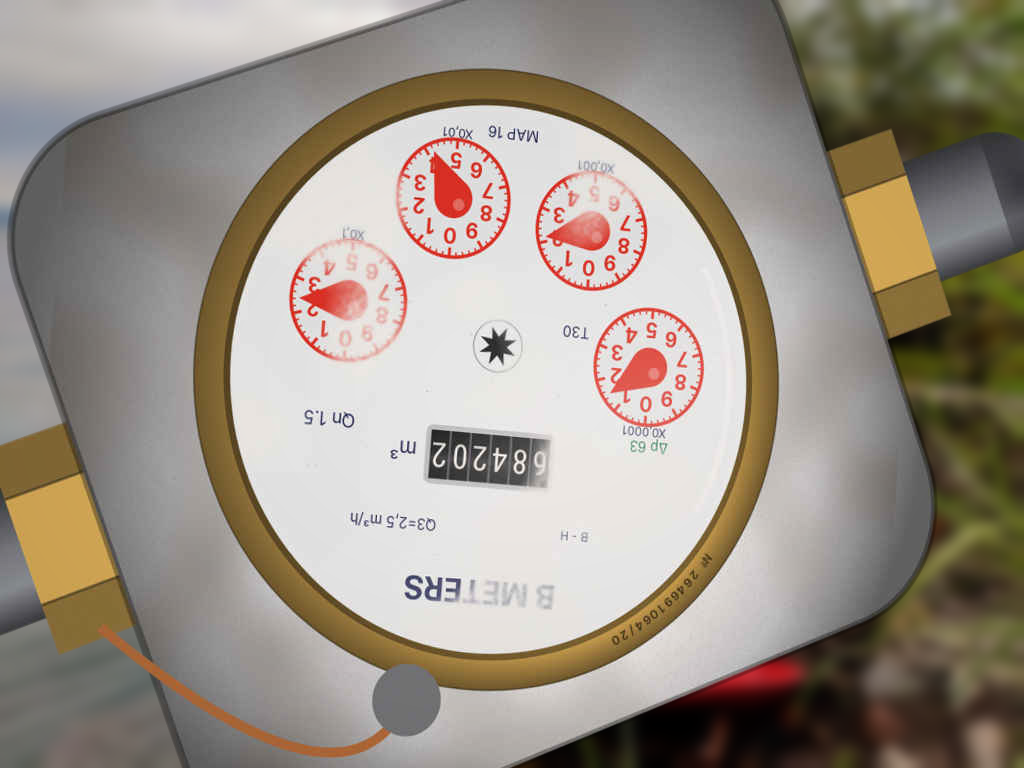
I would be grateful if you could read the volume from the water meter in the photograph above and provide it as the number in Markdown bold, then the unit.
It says **684202.2421** m³
